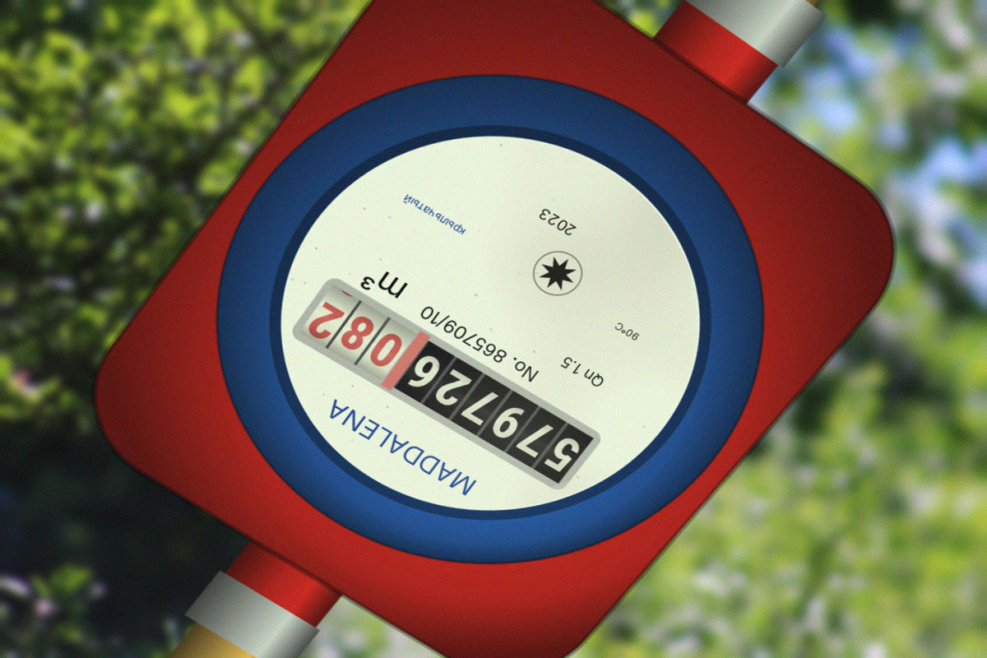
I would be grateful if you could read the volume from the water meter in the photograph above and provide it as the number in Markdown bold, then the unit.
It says **579726.082** m³
